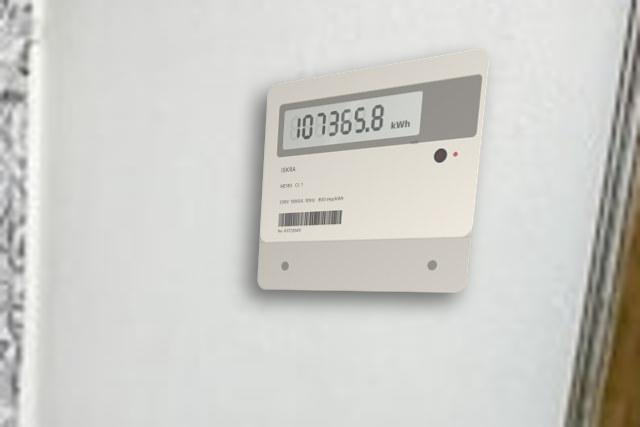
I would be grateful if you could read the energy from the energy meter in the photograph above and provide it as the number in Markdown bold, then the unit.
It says **107365.8** kWh
